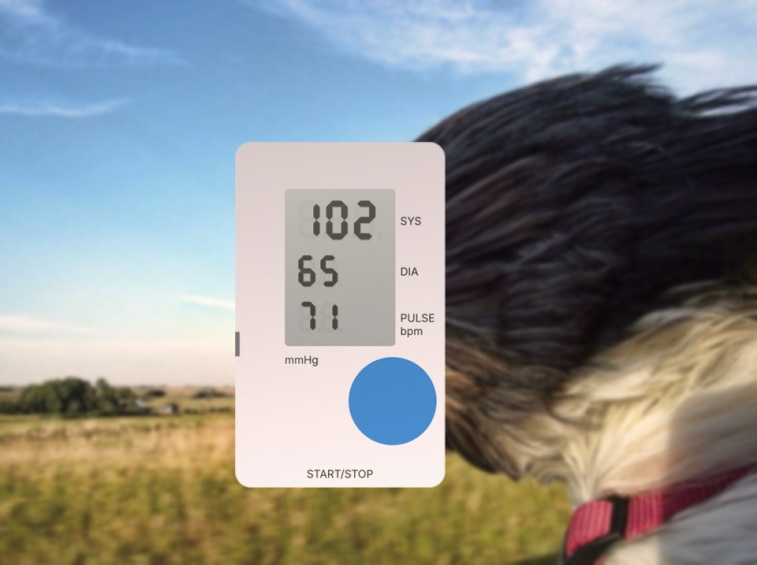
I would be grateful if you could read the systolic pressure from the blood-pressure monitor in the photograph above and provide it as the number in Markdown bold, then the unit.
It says **102** mmHg
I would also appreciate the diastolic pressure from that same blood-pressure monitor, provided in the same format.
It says **65** mmHg
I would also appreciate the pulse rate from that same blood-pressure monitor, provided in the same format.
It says **71** bpm
